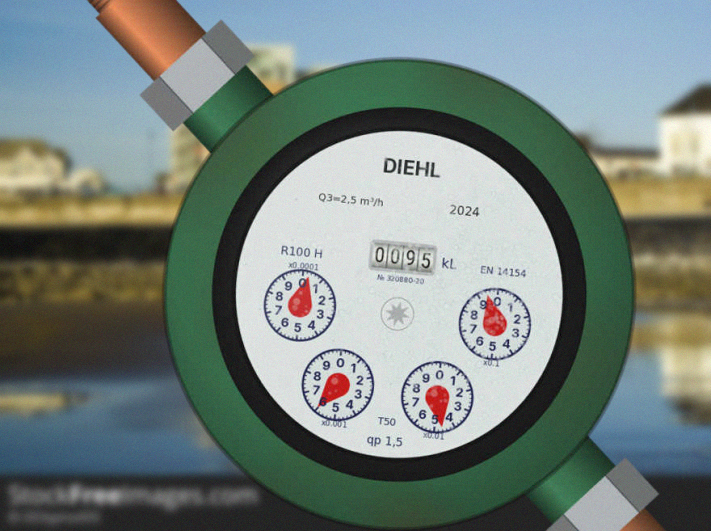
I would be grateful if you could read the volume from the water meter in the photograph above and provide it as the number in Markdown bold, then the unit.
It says **94.9460** kL
